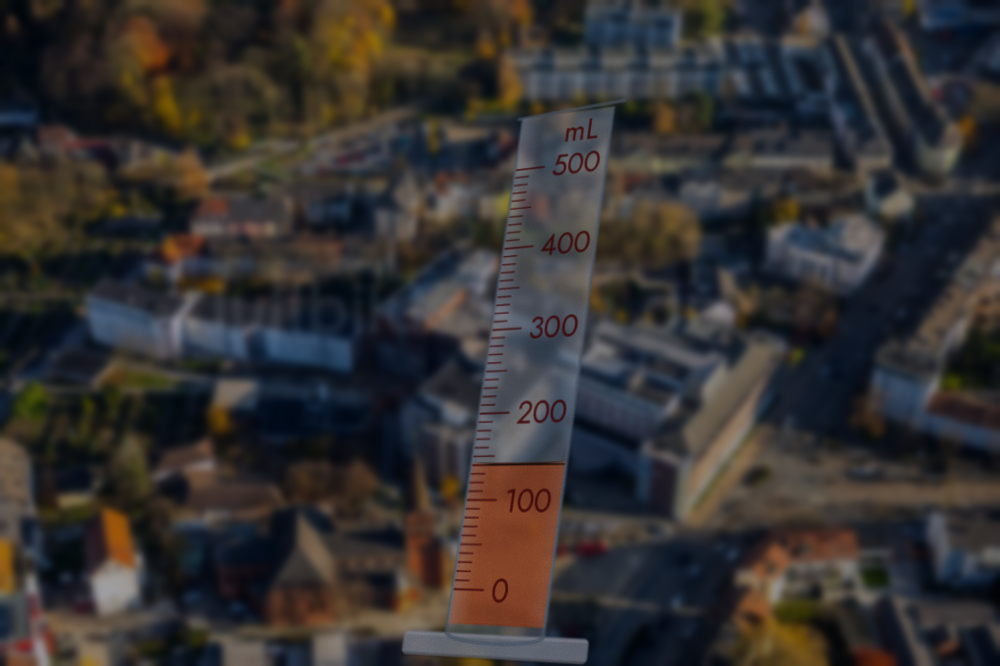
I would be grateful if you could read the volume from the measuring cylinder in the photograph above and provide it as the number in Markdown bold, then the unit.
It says **140** mL
